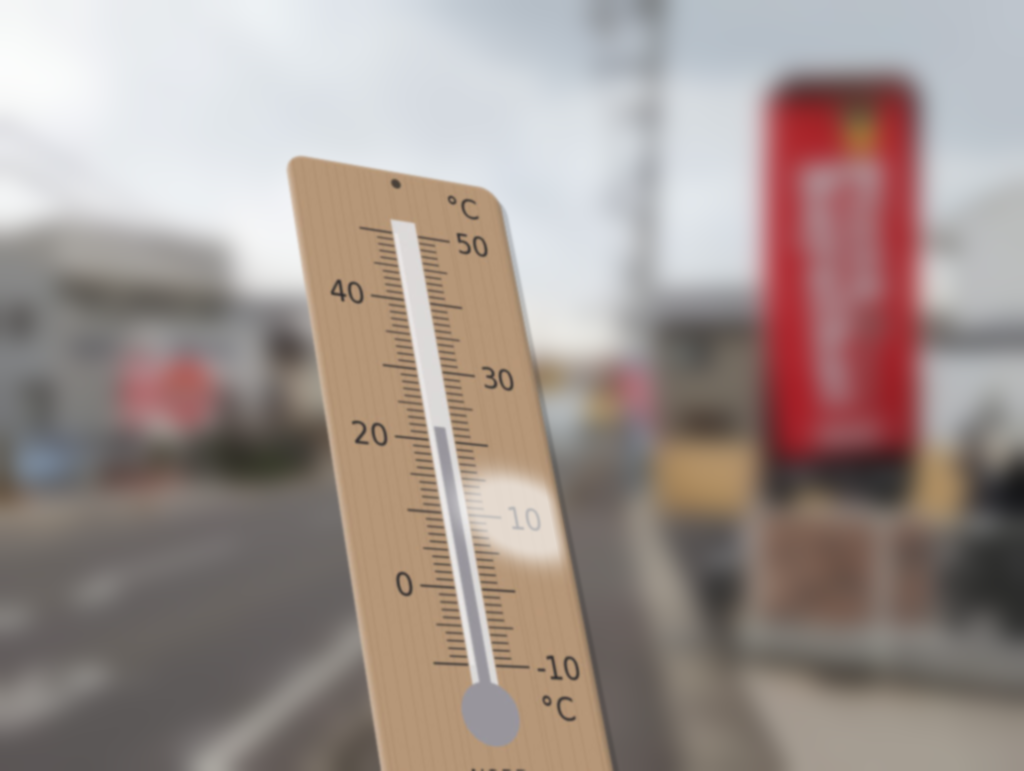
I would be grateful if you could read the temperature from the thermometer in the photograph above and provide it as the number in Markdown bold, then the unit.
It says **22** °C
